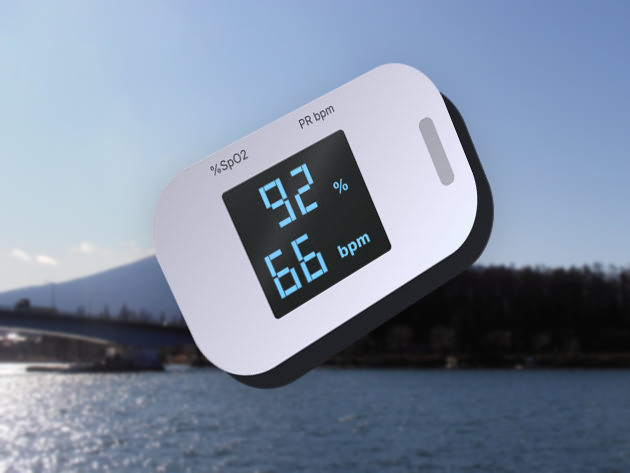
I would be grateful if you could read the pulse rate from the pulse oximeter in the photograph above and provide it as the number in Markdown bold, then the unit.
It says **66** bpm
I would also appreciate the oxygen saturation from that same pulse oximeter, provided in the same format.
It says **92** %
